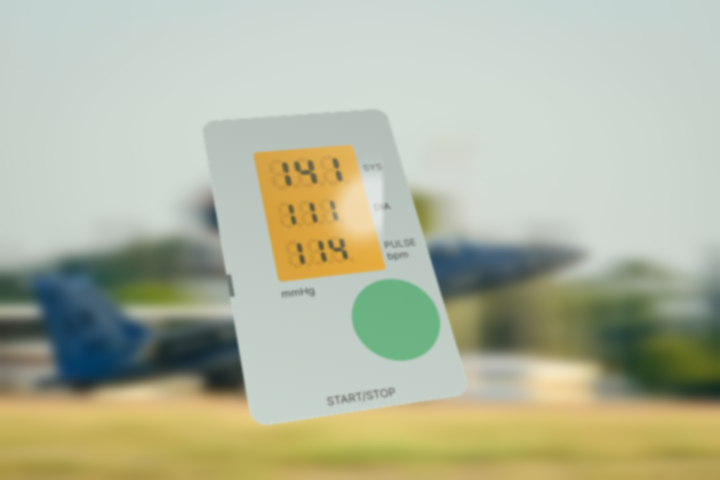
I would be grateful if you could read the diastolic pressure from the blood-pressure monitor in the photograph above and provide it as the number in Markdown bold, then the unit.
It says **111** mmHg
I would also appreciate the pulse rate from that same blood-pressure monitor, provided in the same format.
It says **114** bpm
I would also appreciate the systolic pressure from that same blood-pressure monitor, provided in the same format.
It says **141** mmHg
